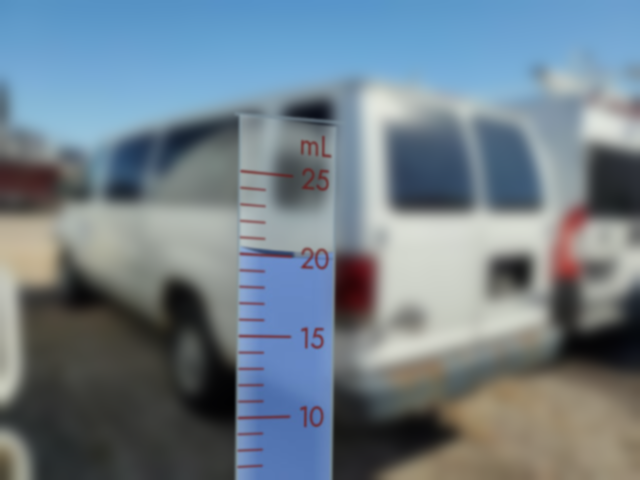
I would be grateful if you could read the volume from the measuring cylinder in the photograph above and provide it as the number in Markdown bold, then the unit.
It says **20** mL
